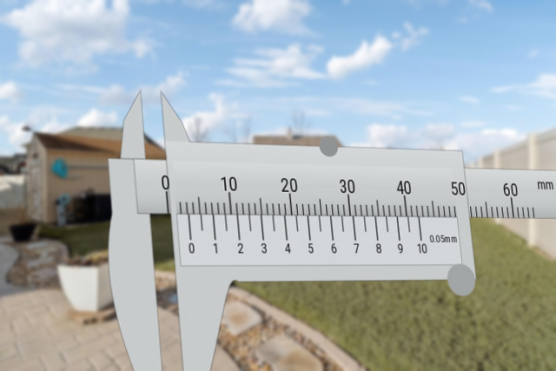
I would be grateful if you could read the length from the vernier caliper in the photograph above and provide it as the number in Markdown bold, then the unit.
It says **3.2** mm
